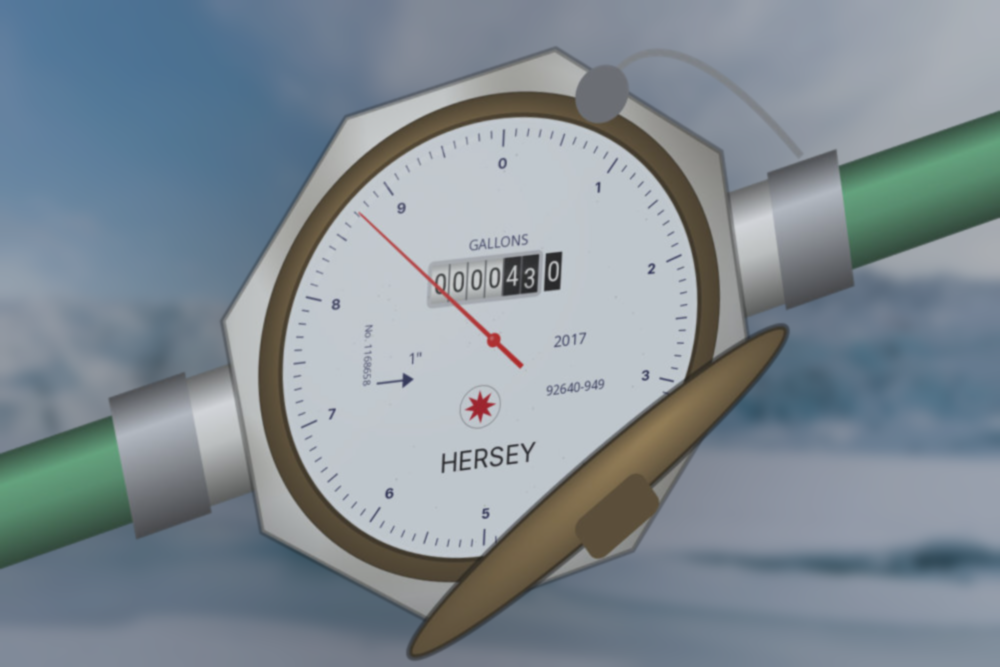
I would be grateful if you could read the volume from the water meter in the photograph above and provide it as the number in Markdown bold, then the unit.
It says **428.7** gal
